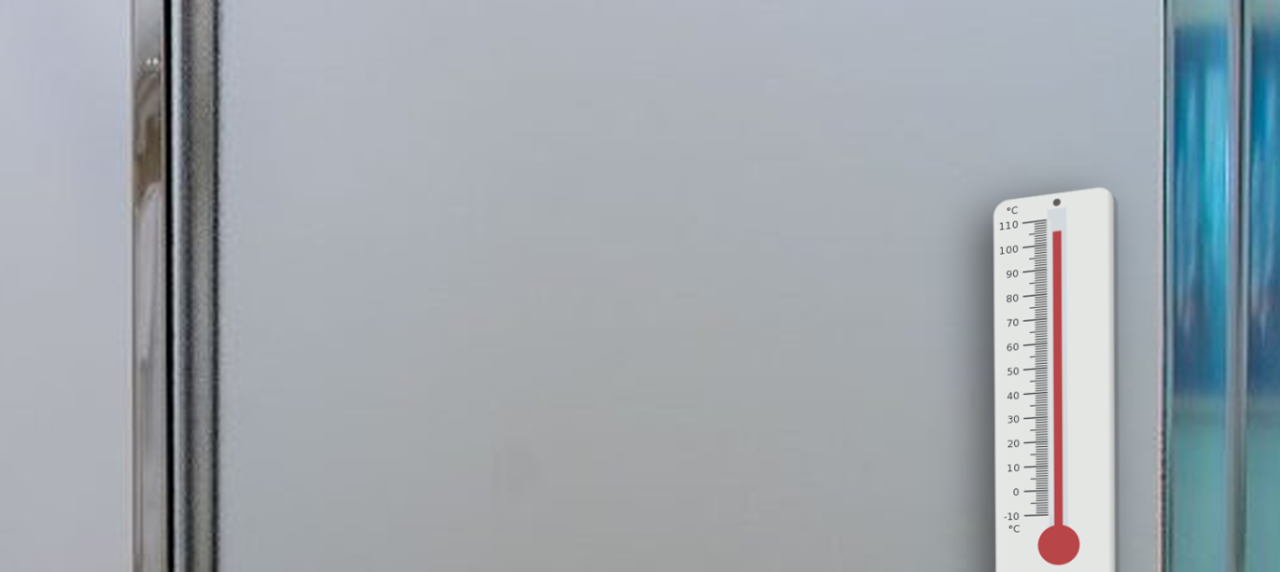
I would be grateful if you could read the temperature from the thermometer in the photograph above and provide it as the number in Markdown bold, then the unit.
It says **105** °C
